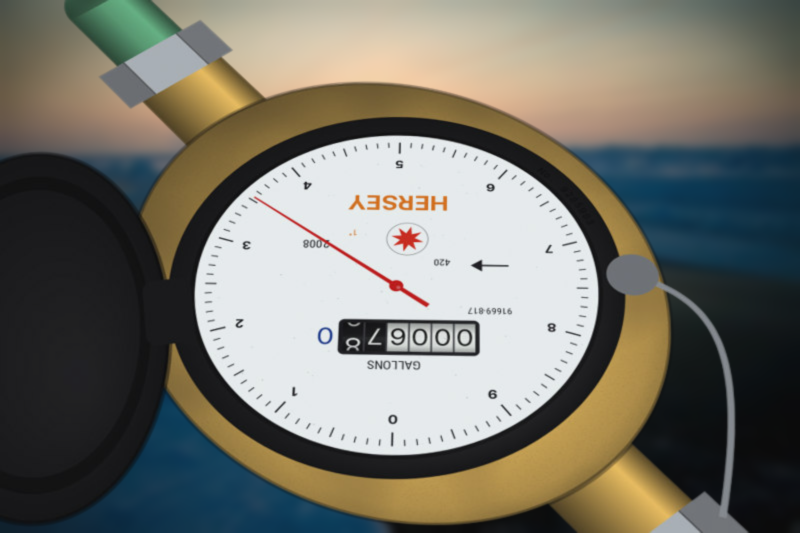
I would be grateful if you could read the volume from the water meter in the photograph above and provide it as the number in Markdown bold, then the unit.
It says **6783.5** gal
